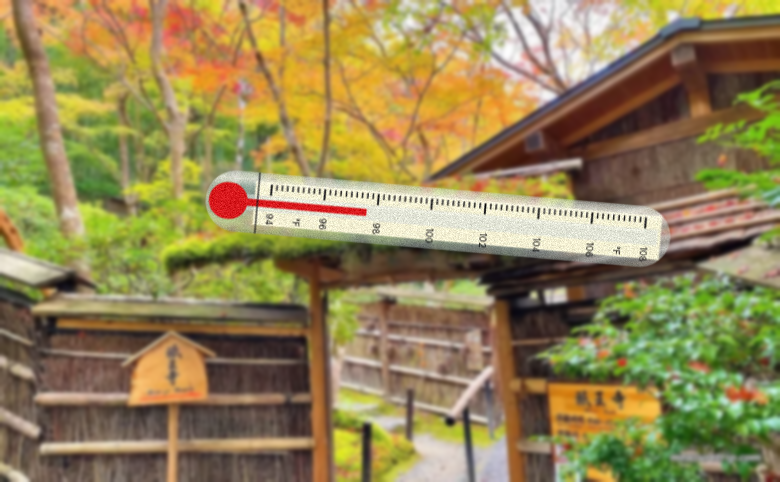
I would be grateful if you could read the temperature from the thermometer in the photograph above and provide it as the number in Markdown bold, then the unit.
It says **97.6** °F
